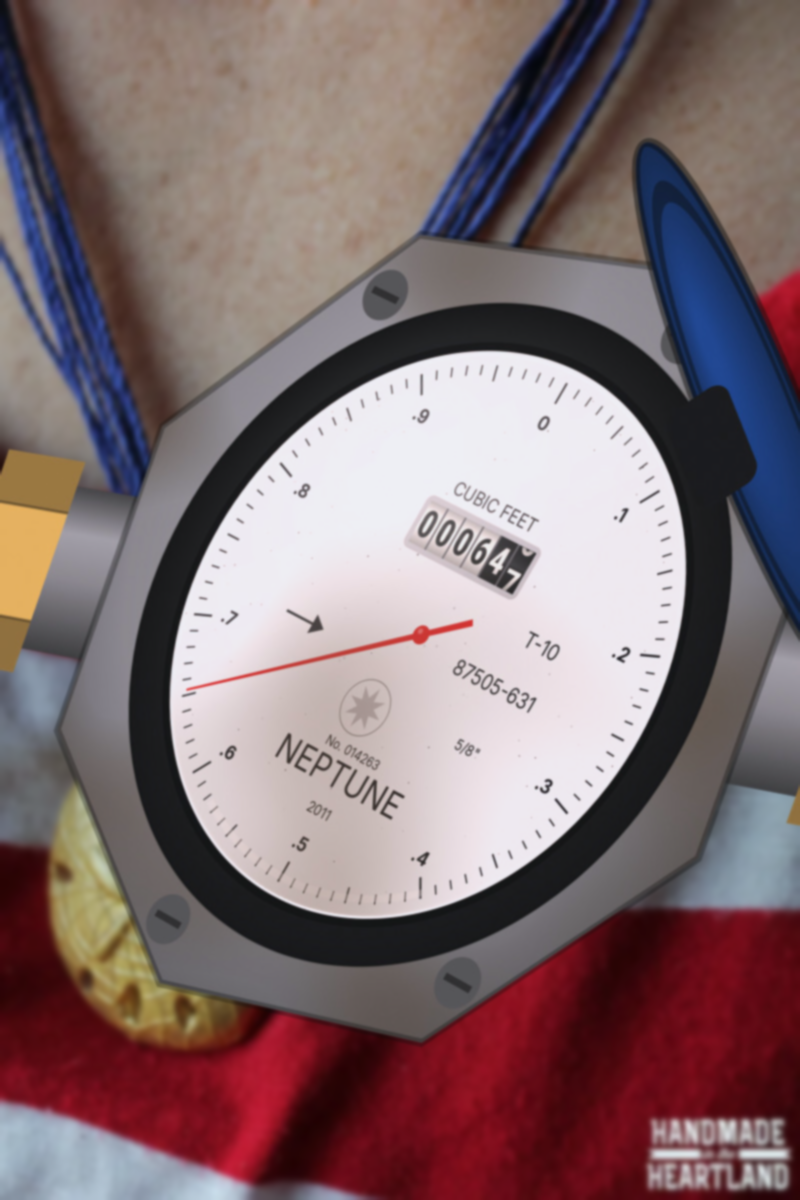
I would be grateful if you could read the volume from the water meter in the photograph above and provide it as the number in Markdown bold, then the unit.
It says **646.65** ft³
